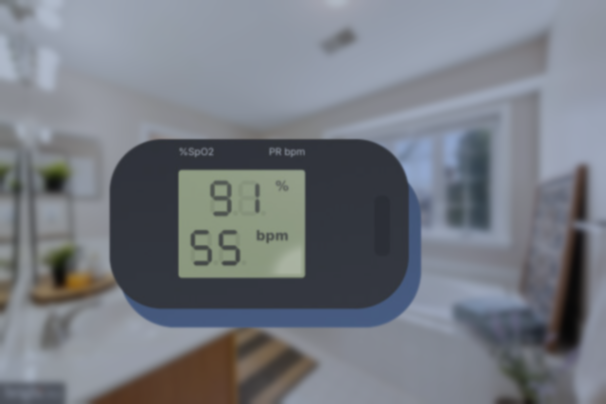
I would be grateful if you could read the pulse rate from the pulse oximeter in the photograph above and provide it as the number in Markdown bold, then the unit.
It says **55** bpm
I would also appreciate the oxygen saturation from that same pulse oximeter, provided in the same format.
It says **91** %
